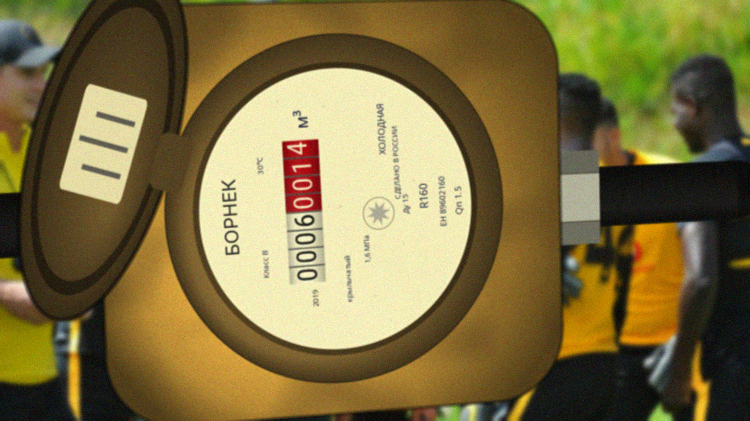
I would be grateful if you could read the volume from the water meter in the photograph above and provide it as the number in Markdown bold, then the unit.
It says **6.0014** m³
